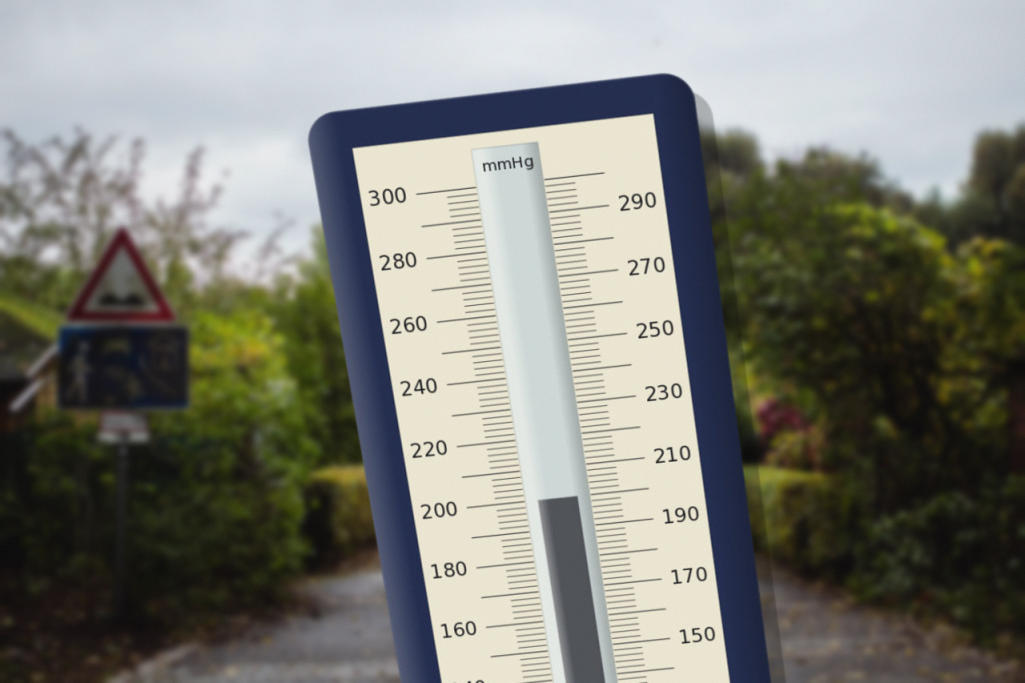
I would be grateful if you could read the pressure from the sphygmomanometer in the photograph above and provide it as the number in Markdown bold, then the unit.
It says **200** mmHg
